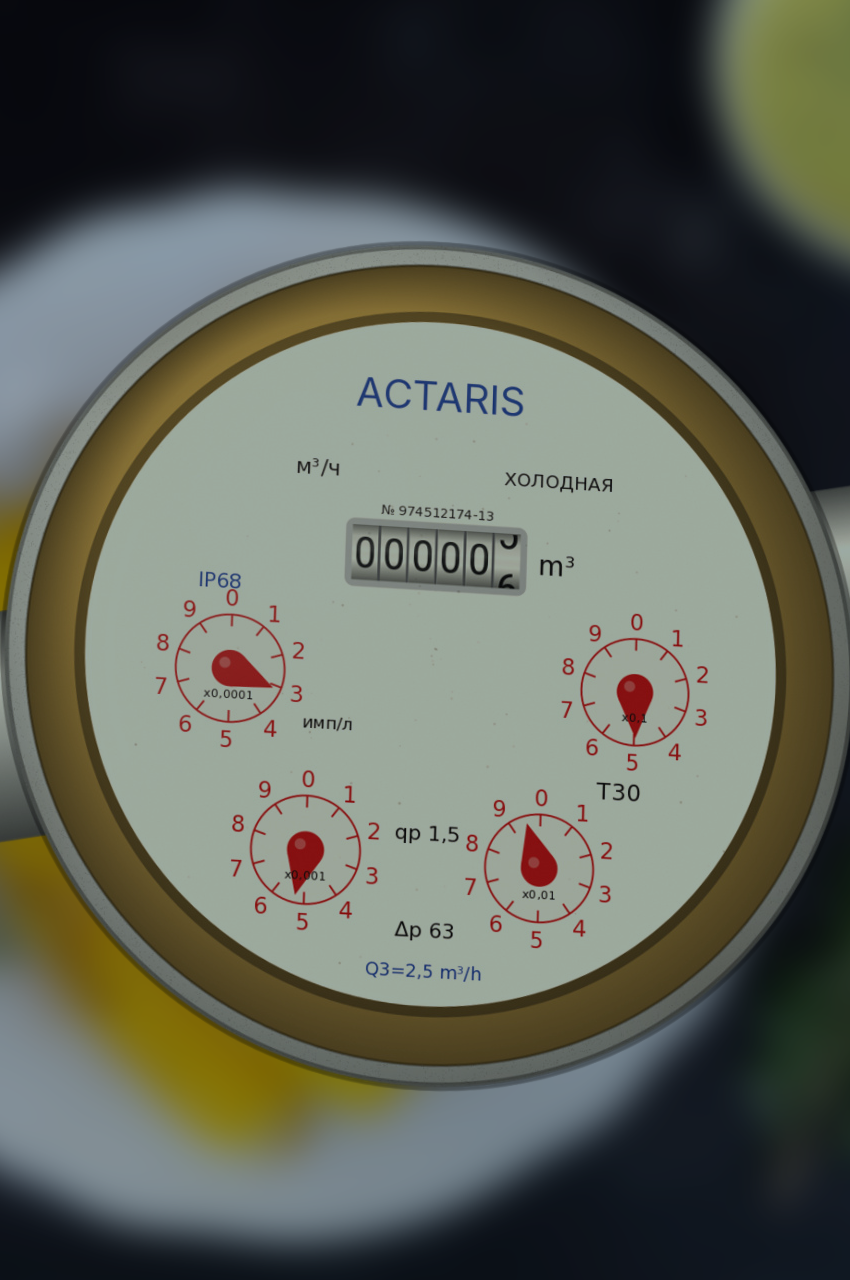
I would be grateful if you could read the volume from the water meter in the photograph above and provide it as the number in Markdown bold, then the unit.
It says **5.4953** m³
